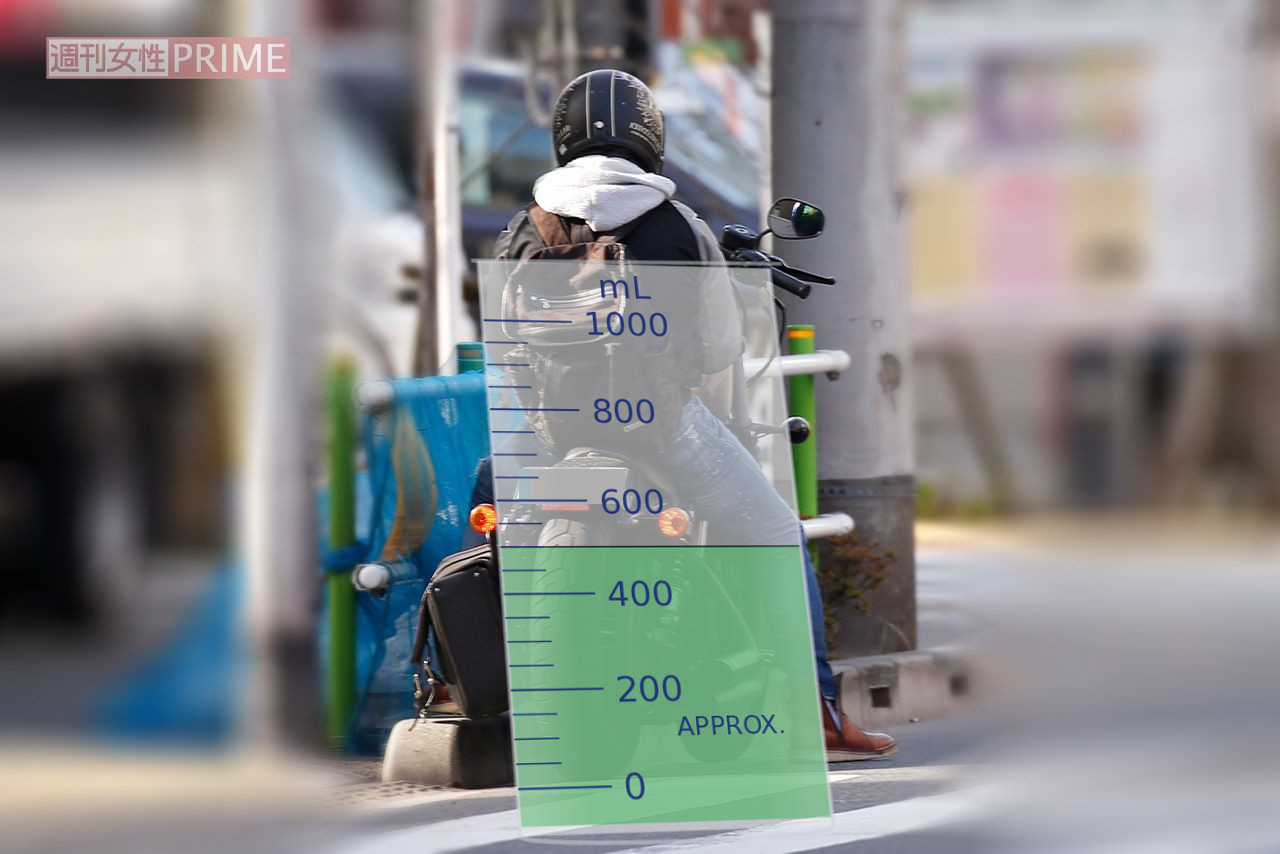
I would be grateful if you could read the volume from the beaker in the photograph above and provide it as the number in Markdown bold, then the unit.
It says **500** mL
